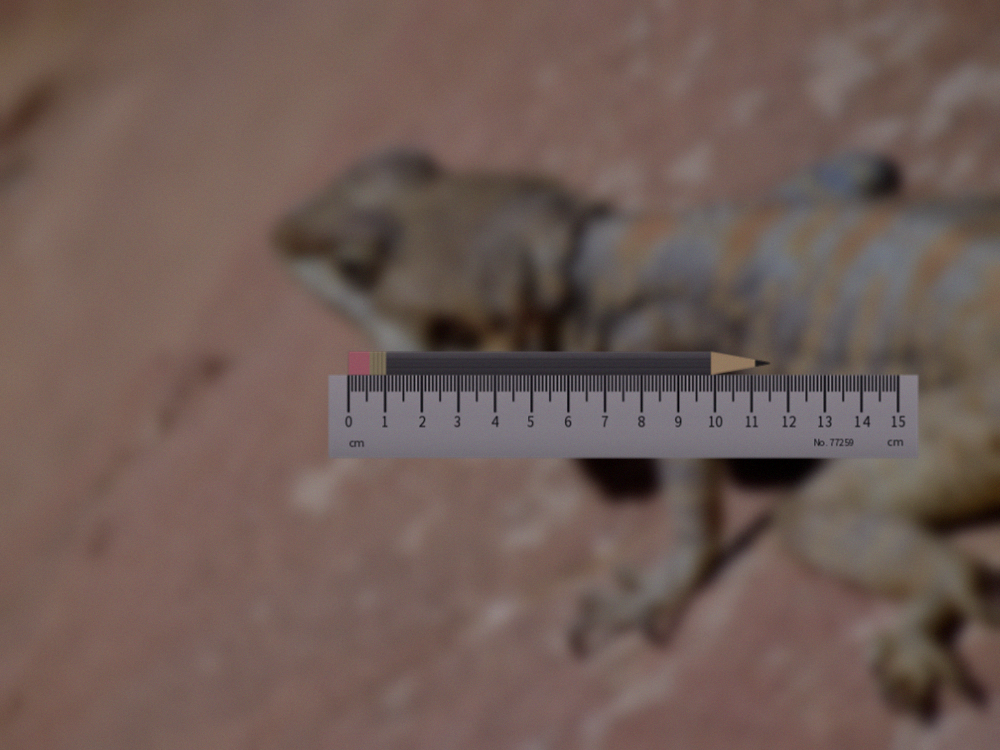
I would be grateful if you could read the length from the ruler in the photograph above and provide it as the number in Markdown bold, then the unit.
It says **11.5** cm
